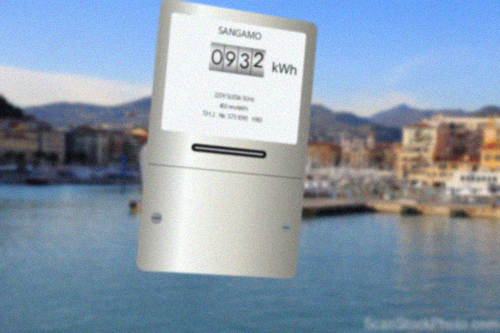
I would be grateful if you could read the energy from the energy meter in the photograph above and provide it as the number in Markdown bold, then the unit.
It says **932** kWh
